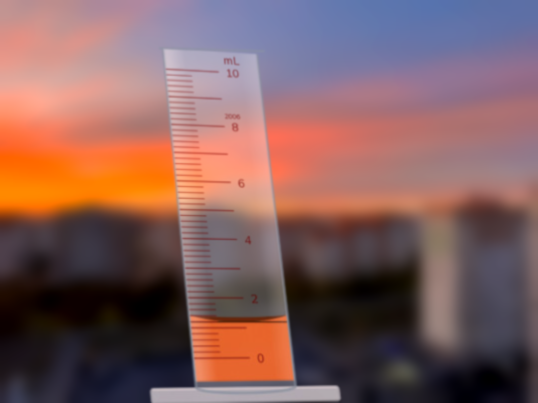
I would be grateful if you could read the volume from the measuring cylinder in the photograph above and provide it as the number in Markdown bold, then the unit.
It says **1.2** mL
